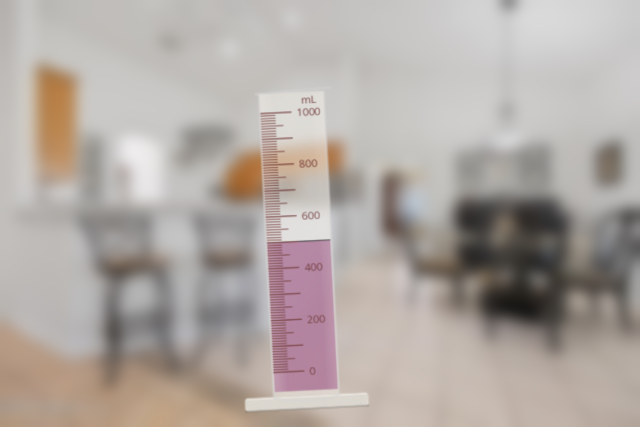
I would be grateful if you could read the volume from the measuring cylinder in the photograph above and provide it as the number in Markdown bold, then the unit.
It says **500** mL
